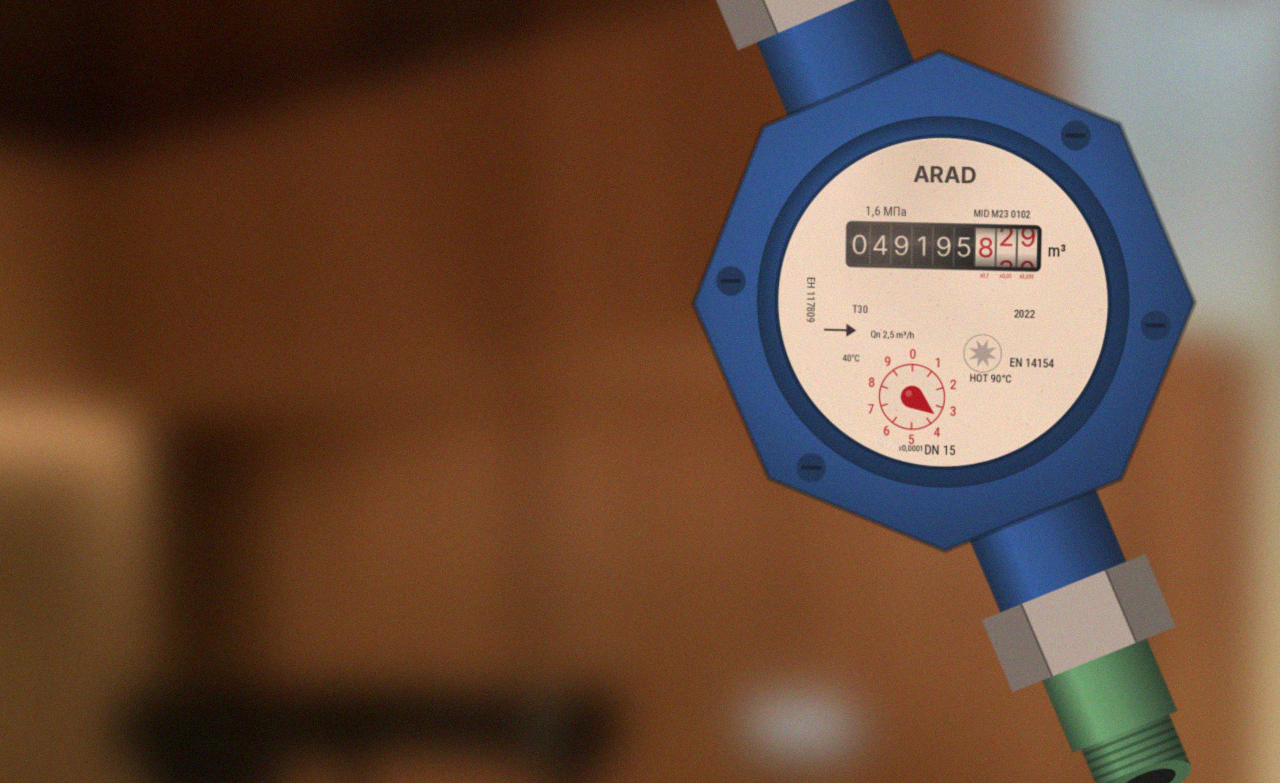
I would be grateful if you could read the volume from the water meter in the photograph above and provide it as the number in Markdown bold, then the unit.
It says **49195.8293** m³
